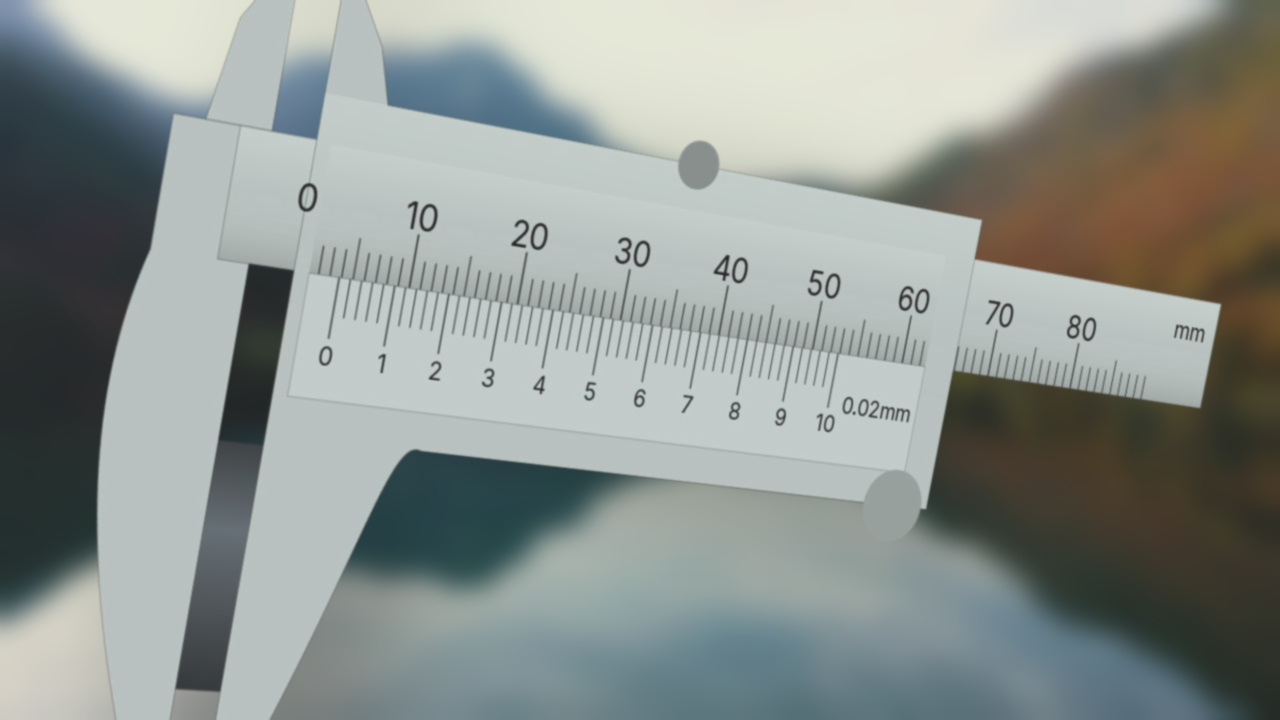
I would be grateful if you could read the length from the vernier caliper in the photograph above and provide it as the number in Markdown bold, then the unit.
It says **3.8** mm
